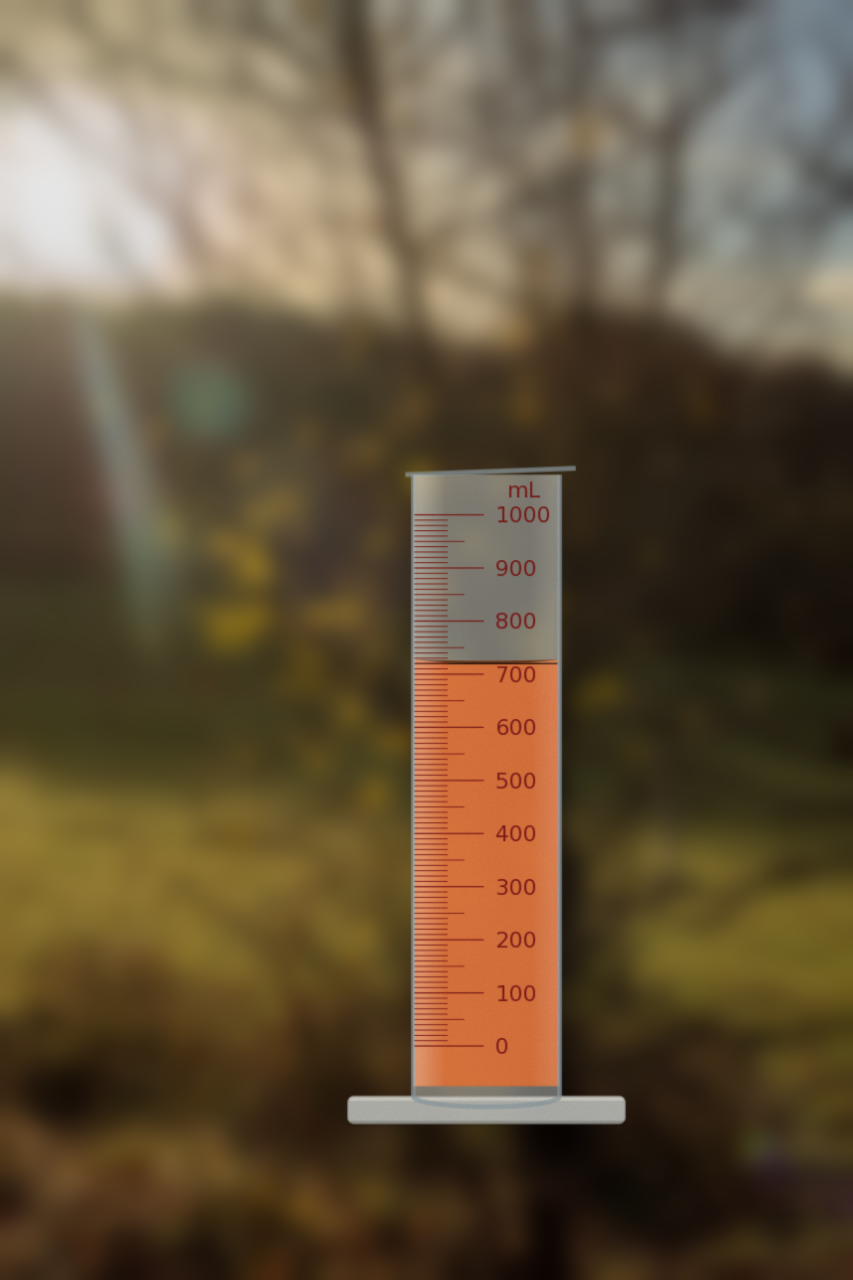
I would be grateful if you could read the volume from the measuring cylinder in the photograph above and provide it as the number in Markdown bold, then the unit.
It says **720** mL
